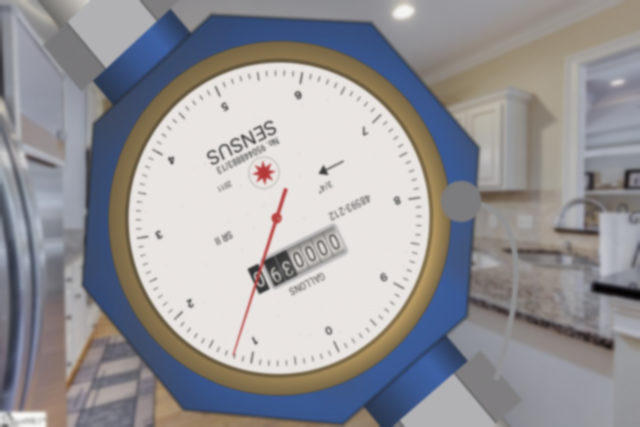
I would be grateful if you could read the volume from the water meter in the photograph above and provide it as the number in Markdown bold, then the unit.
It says **391.2** gal
